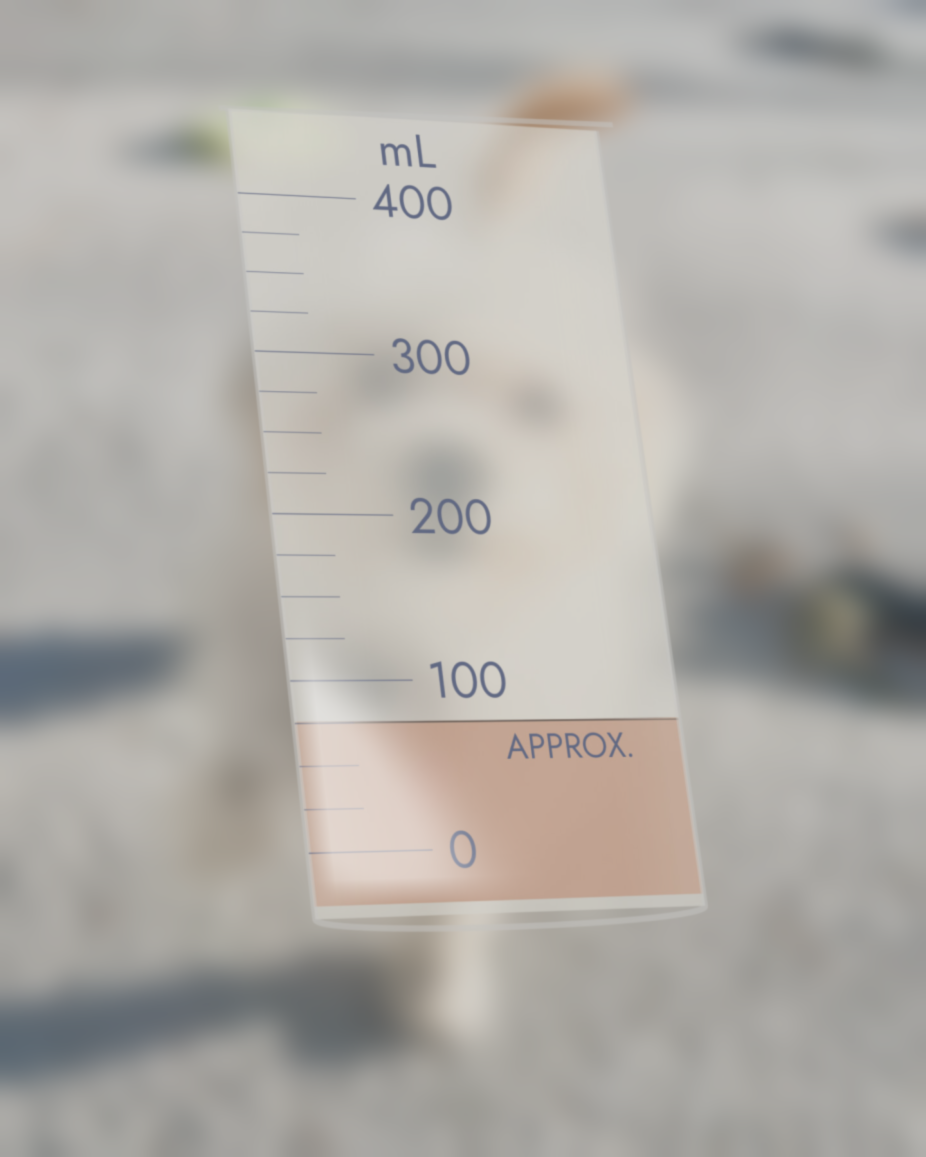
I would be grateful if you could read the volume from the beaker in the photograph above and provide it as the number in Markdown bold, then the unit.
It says **75** mL
